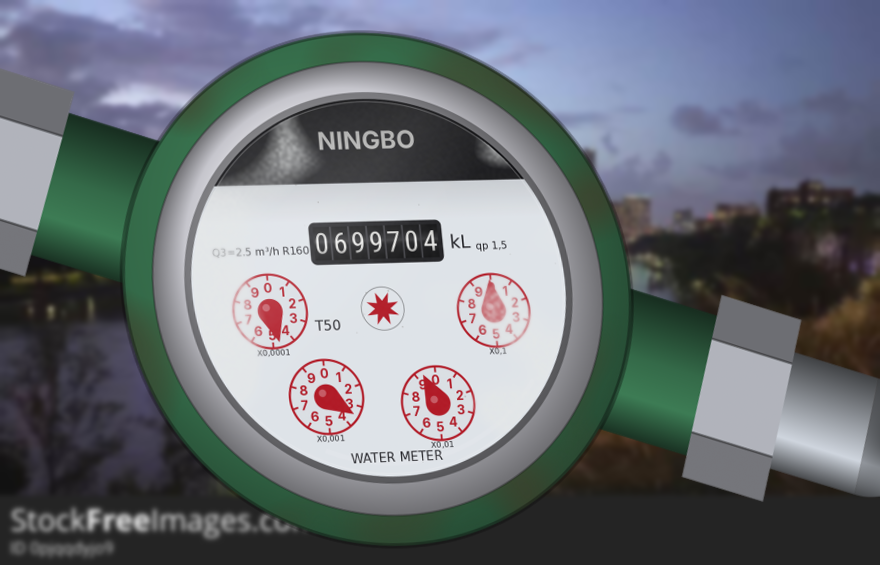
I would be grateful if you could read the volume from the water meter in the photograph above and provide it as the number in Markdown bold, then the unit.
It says **699703.9934** kL
